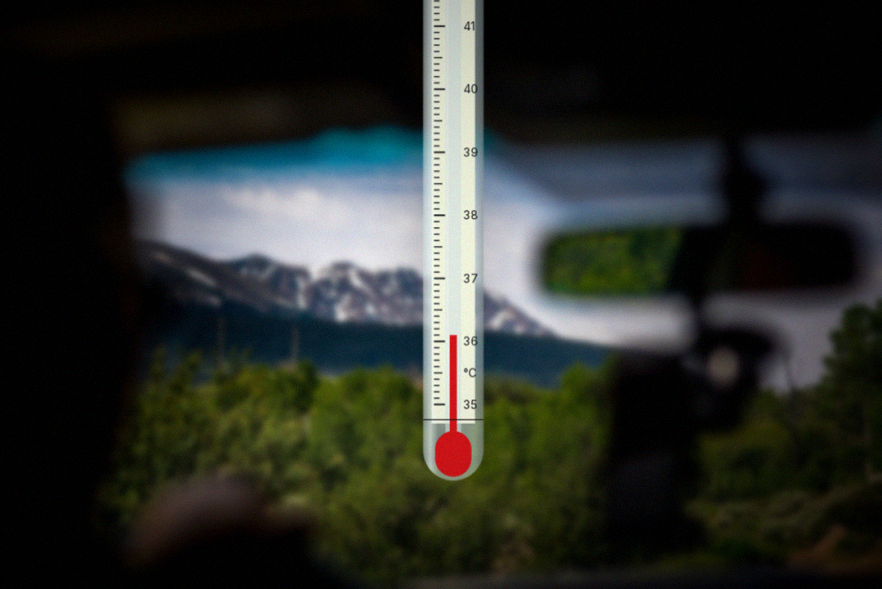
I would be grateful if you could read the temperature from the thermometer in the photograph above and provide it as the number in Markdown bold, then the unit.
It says **36.1** °C
